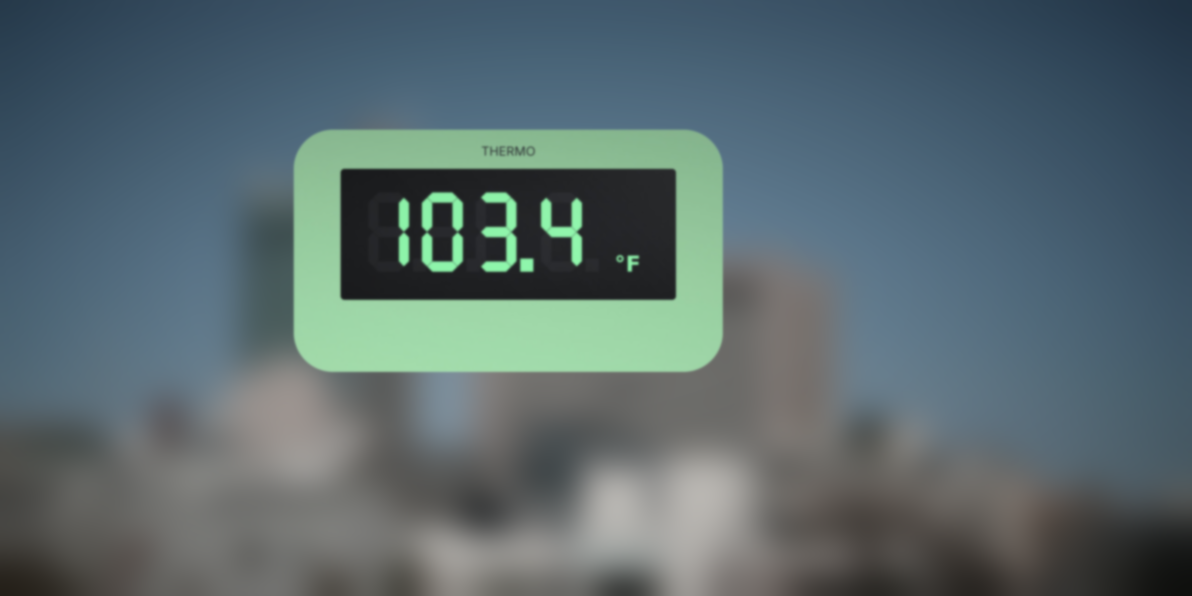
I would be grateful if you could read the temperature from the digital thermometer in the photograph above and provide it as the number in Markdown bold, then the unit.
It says **103.4** °F
